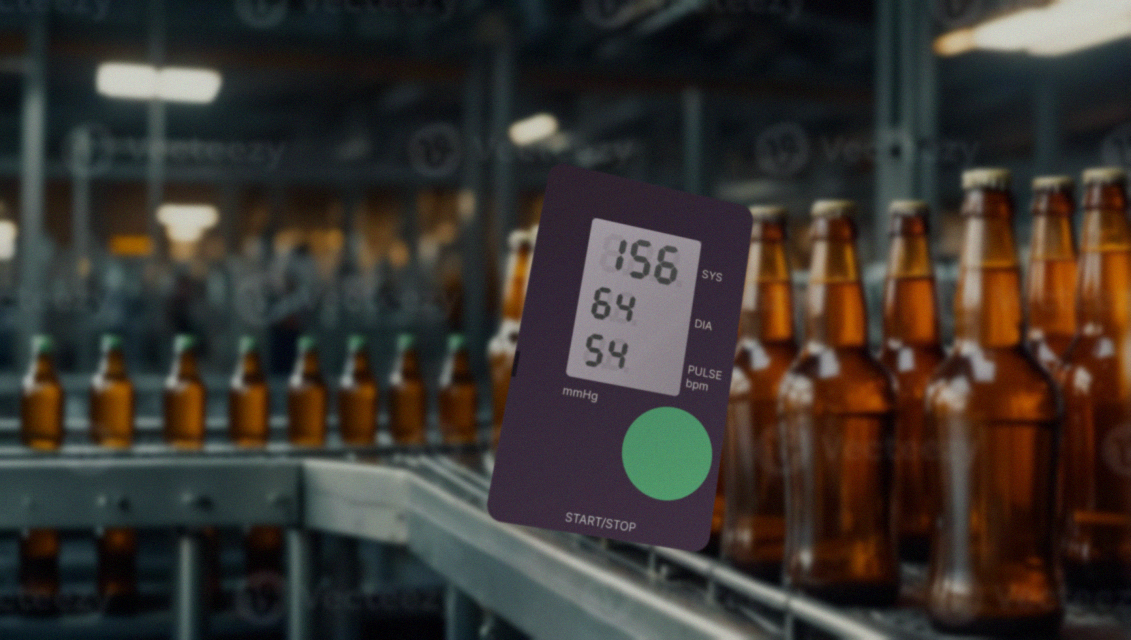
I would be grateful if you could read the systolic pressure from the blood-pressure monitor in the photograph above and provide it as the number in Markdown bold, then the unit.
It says **156** mmHg
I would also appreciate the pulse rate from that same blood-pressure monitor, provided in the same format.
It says **54** bpm
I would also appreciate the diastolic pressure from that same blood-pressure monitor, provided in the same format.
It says **64** mmHg
